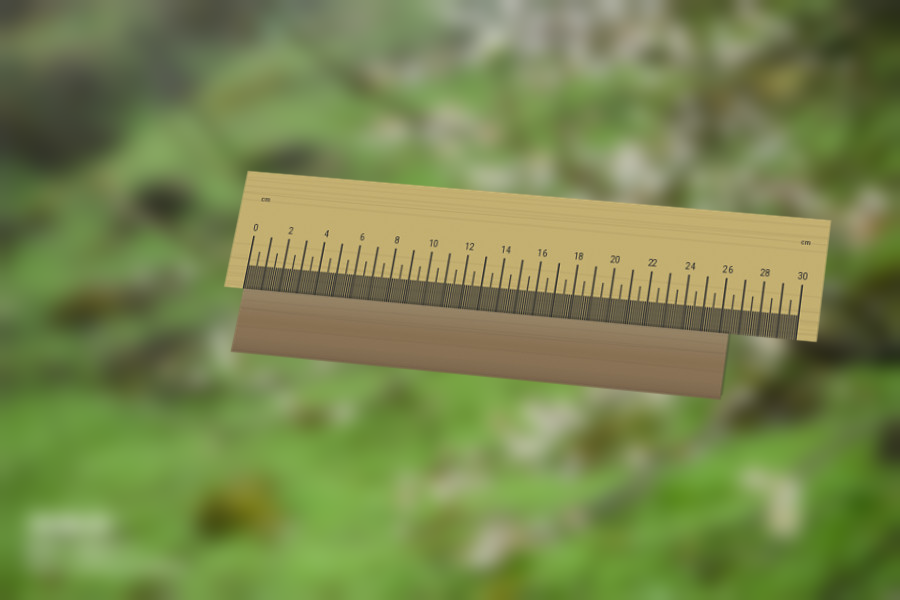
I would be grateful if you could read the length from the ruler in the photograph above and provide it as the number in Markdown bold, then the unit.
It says **26.5** cm
